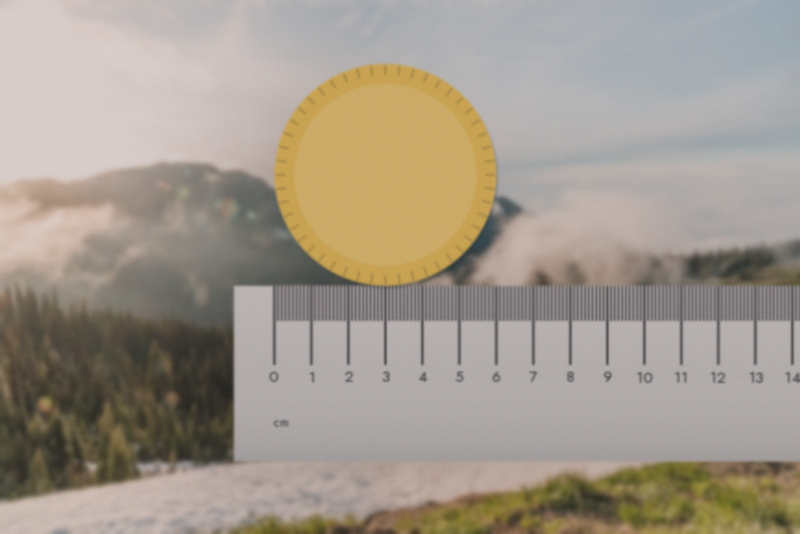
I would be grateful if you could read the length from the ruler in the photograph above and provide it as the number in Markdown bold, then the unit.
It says **6** cm
